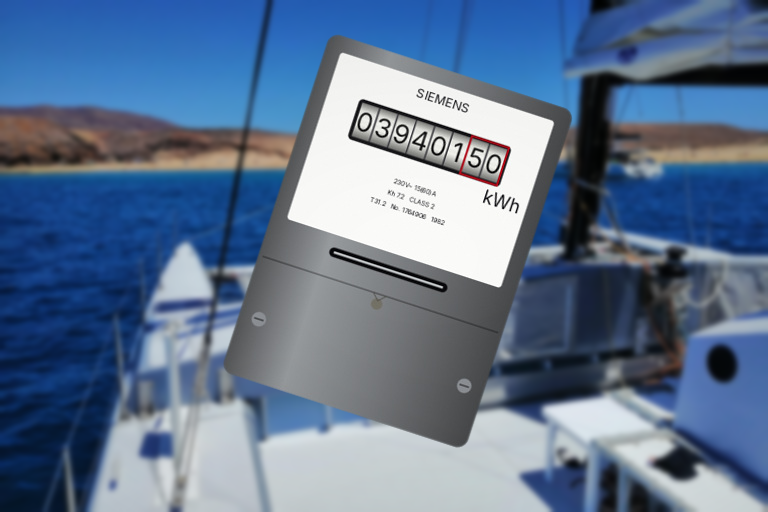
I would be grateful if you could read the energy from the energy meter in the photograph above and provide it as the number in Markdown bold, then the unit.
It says **39401.50** kWh
